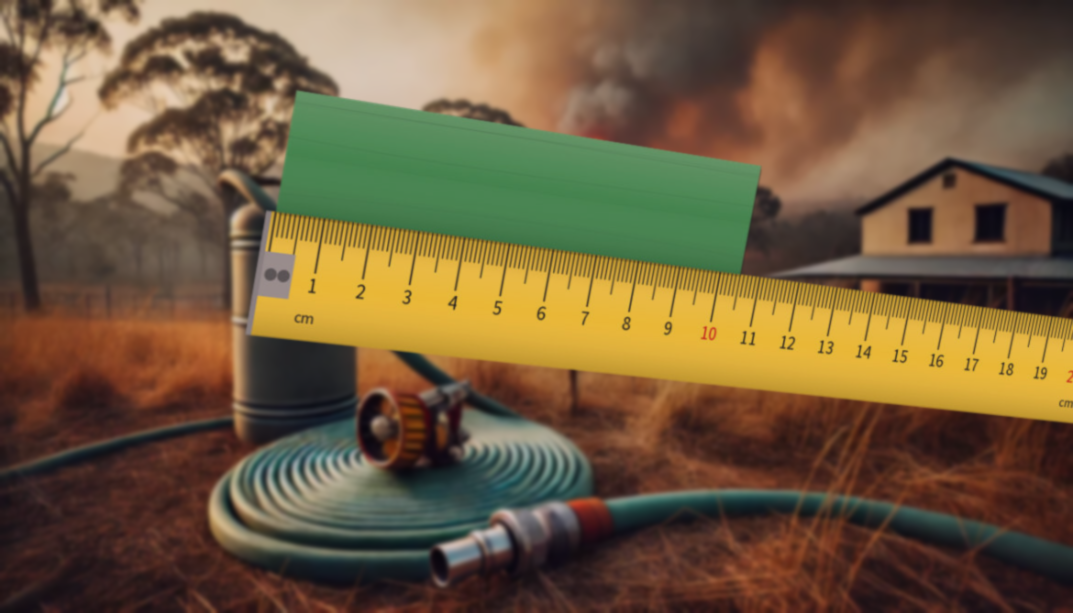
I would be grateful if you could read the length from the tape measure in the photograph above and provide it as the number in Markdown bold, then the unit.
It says **10.5** cm
